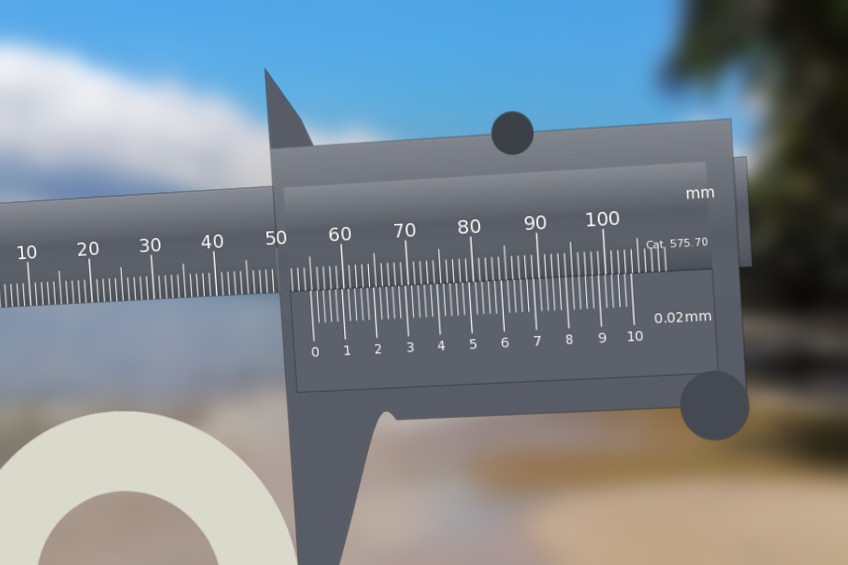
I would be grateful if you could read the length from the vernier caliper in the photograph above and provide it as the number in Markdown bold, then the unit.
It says **54.8** mm
